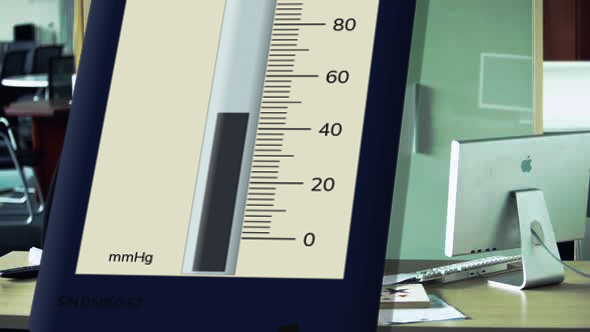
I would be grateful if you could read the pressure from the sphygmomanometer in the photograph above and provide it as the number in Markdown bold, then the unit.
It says **46** mmHg
